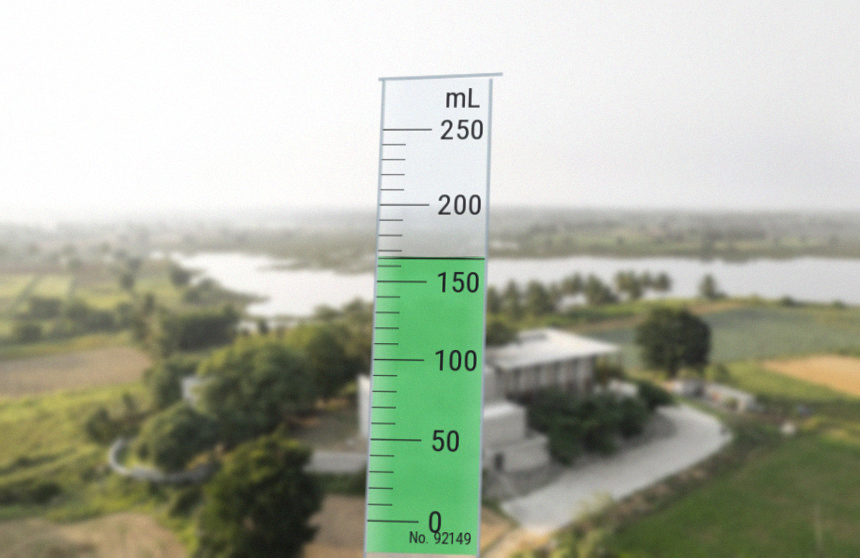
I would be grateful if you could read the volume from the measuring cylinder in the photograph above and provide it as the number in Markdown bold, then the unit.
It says **165** mL
